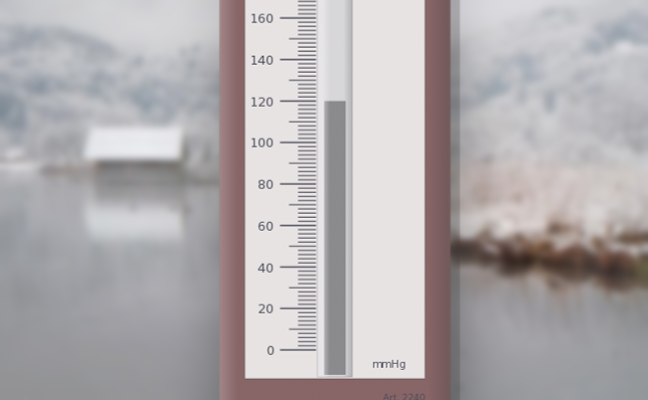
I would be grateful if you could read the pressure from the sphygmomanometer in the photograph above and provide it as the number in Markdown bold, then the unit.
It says **120** mmHg
